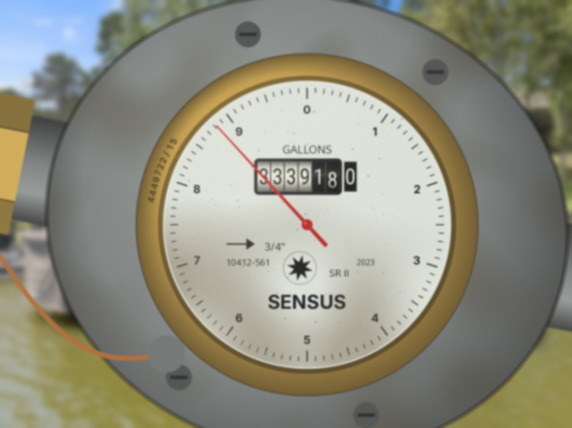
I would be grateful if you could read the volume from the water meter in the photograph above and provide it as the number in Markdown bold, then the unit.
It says **3339178.8** gal
